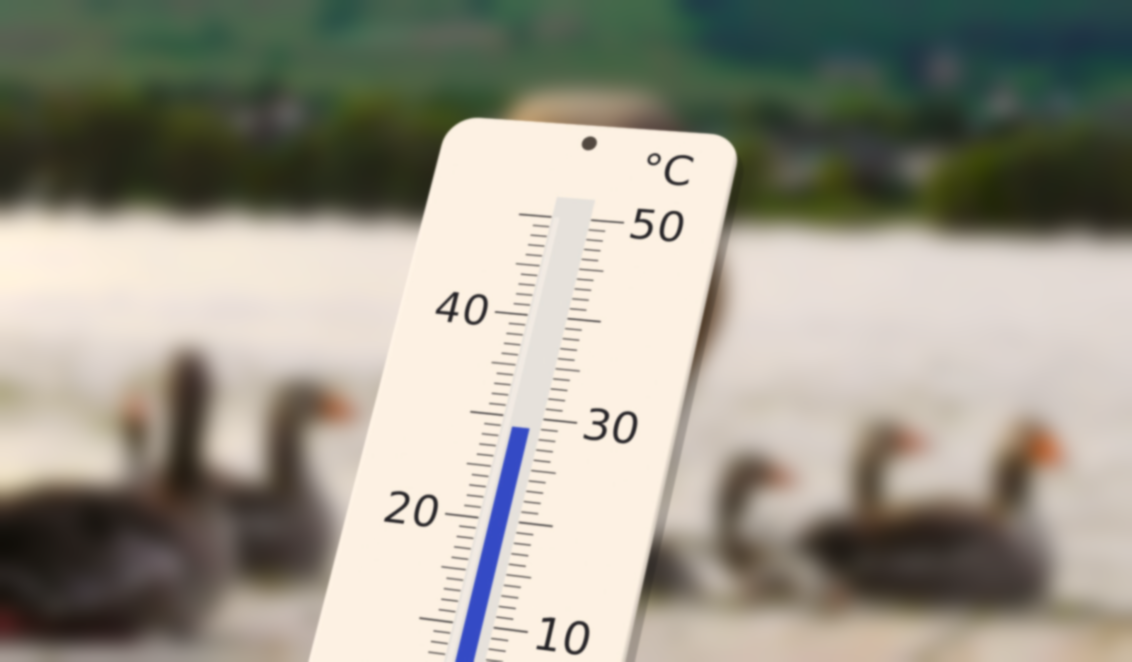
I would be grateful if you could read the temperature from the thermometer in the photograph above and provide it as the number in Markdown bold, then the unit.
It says **29** °C
